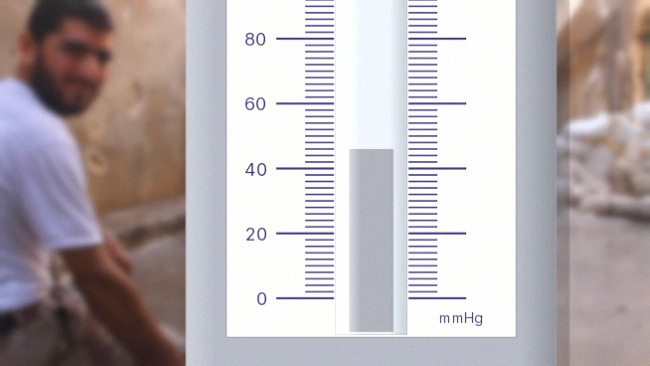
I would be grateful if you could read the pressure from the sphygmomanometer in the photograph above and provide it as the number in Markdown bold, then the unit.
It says **46** mmHg
